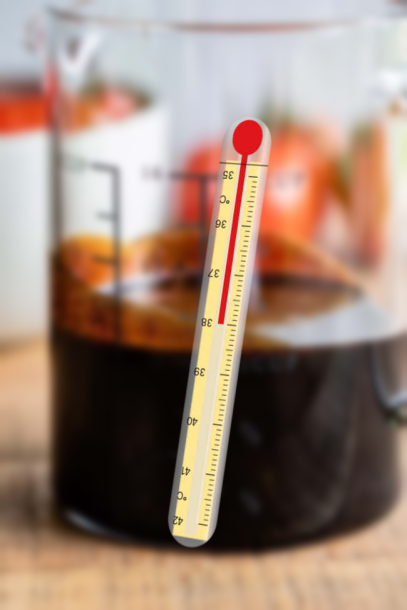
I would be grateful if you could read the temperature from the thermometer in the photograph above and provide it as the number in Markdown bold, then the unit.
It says **38** °C
